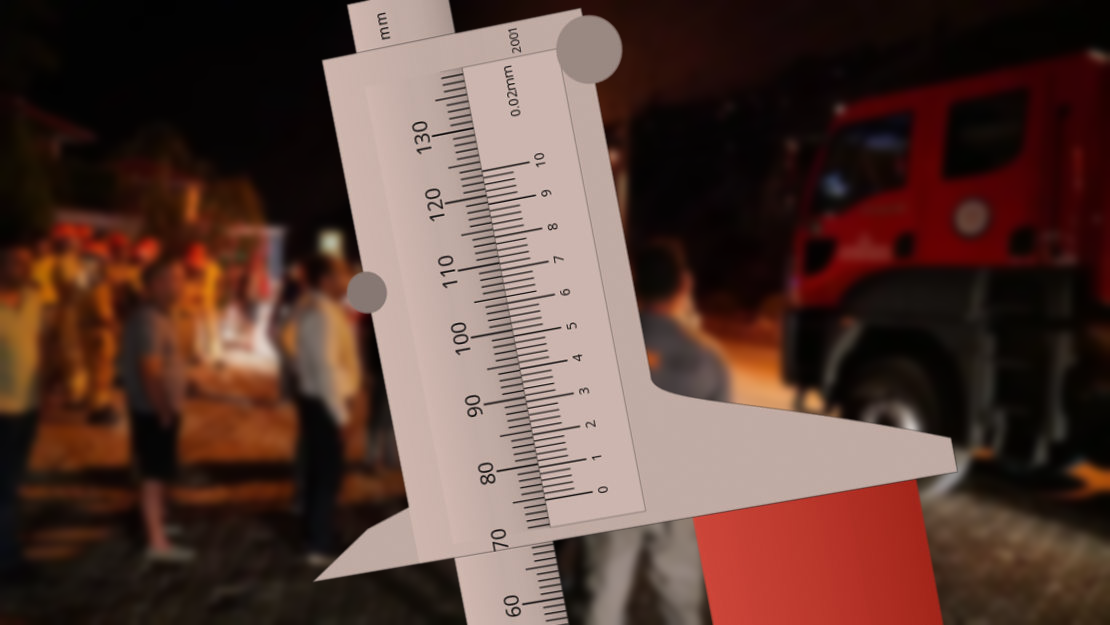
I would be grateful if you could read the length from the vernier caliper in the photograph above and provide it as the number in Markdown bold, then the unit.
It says **74.6** mm
